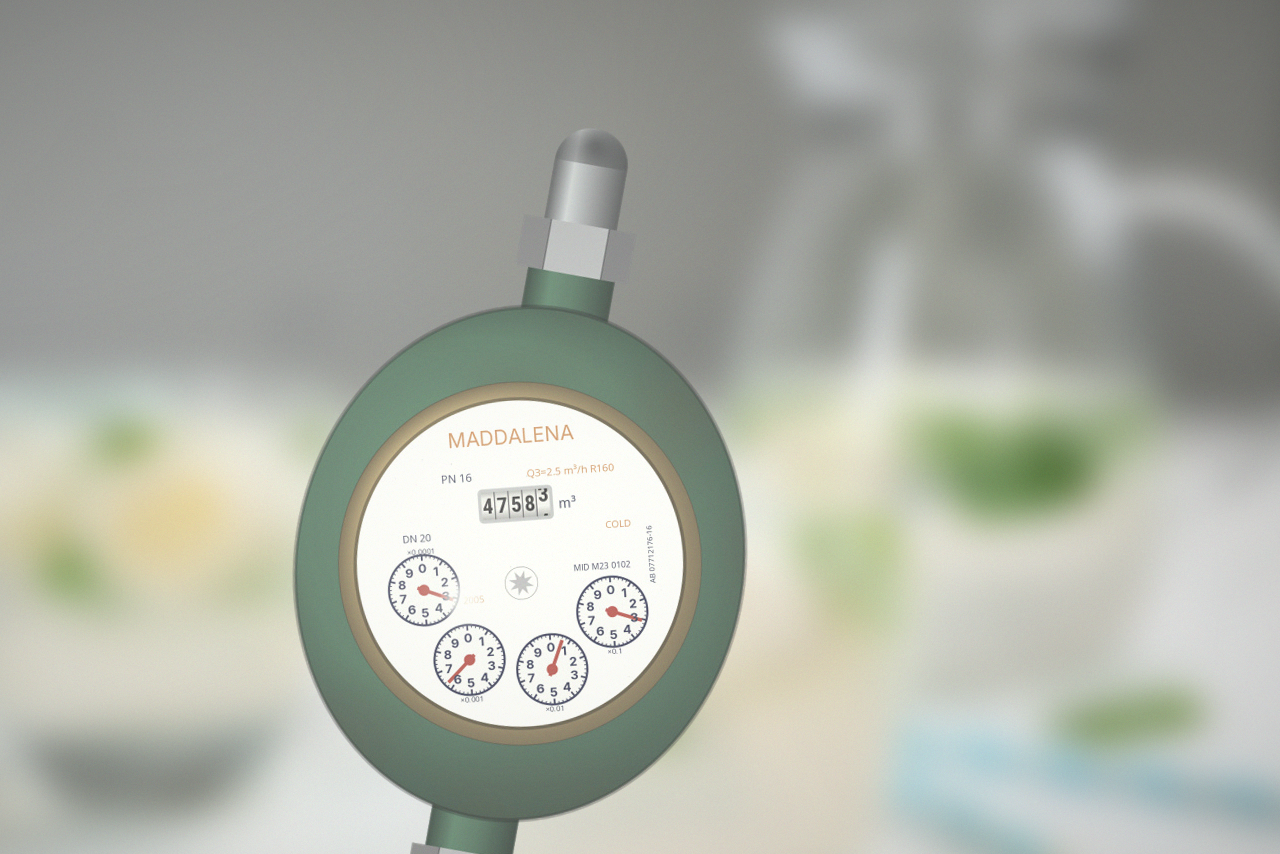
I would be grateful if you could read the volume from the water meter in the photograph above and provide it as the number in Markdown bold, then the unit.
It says **47583.3063** m³
